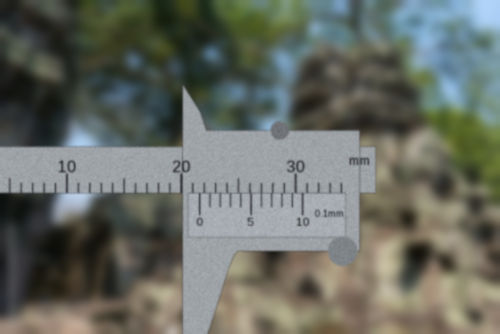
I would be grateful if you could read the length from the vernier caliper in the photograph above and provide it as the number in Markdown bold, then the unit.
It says **21.6** mm
